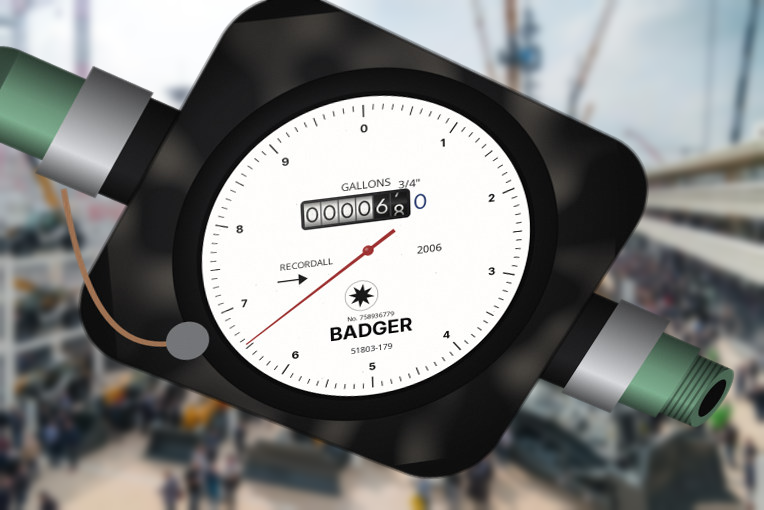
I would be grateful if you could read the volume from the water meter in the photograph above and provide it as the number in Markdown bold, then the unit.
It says **676.5** gal
